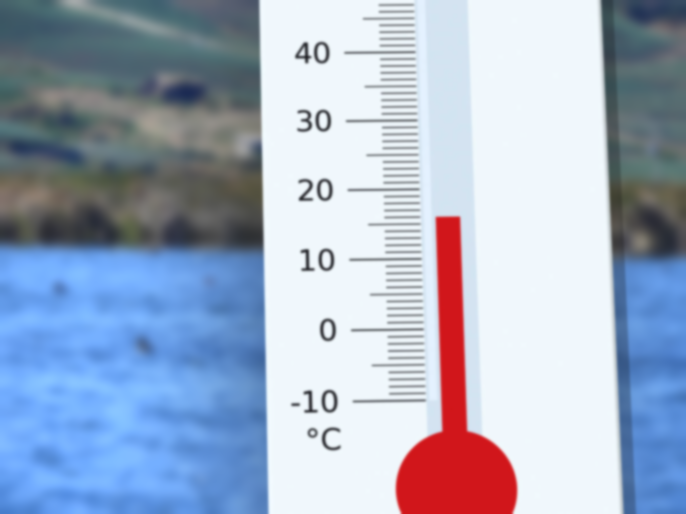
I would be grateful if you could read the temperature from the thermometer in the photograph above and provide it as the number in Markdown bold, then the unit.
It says **16** °C
